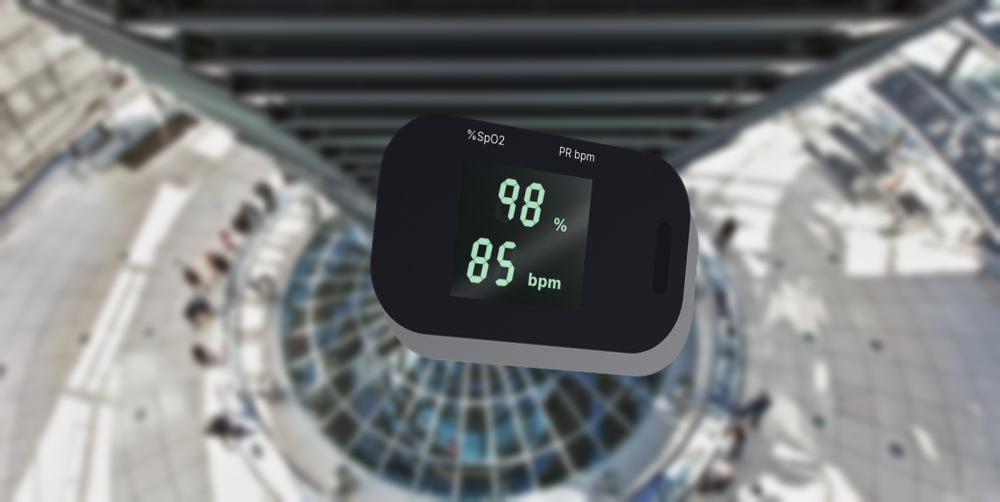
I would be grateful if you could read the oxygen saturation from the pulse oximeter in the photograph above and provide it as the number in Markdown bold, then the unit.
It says **98** %
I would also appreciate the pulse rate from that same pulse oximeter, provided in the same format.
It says **85** bpm
